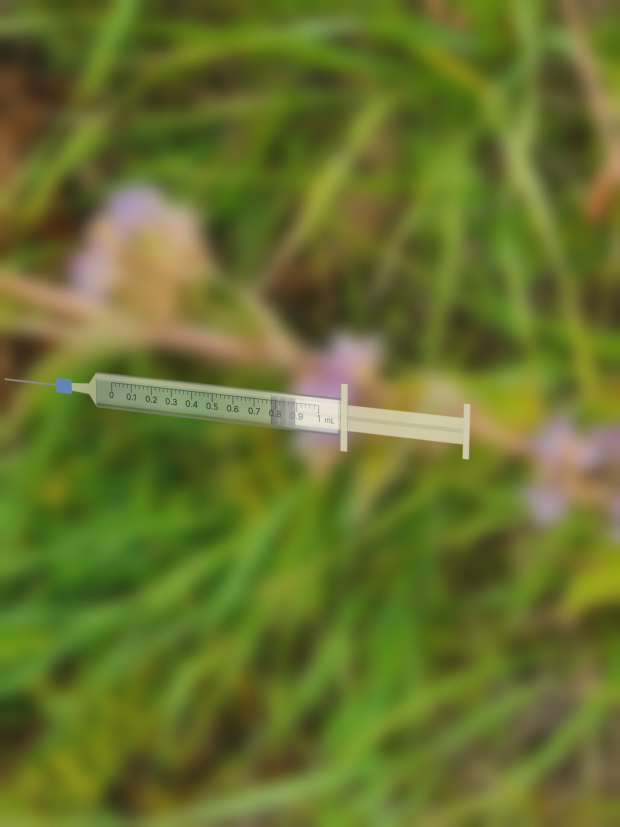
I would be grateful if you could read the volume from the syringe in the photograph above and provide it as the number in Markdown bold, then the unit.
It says **0.78** mL
